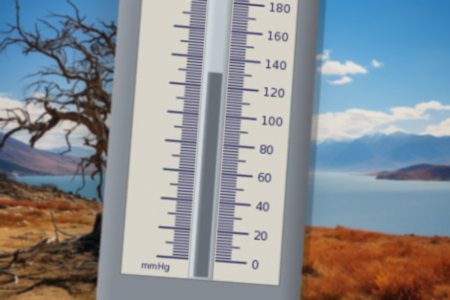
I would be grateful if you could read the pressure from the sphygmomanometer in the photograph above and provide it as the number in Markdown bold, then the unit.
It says **130** mmHg
